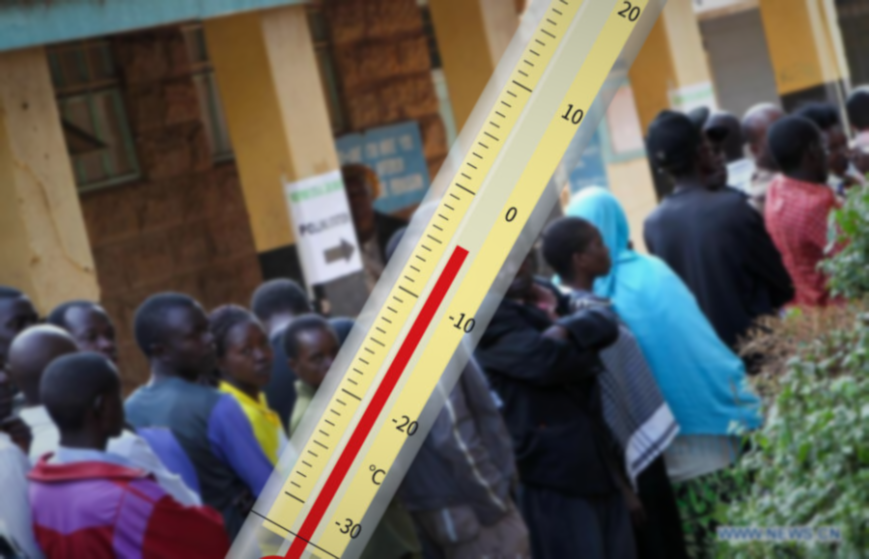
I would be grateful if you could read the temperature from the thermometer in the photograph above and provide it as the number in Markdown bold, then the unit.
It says **-4.5** °C
